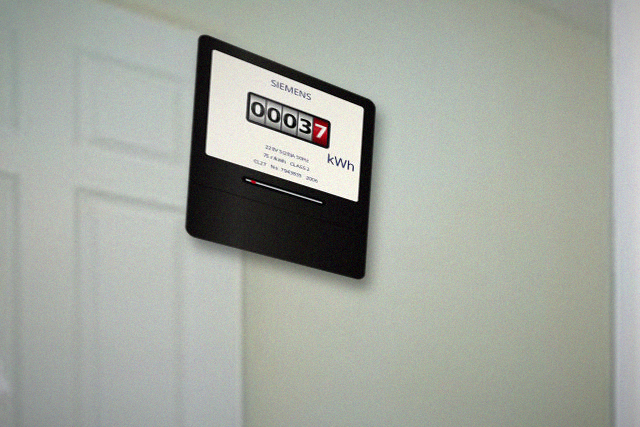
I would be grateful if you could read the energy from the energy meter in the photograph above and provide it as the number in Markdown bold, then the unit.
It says **3.7** kWh
